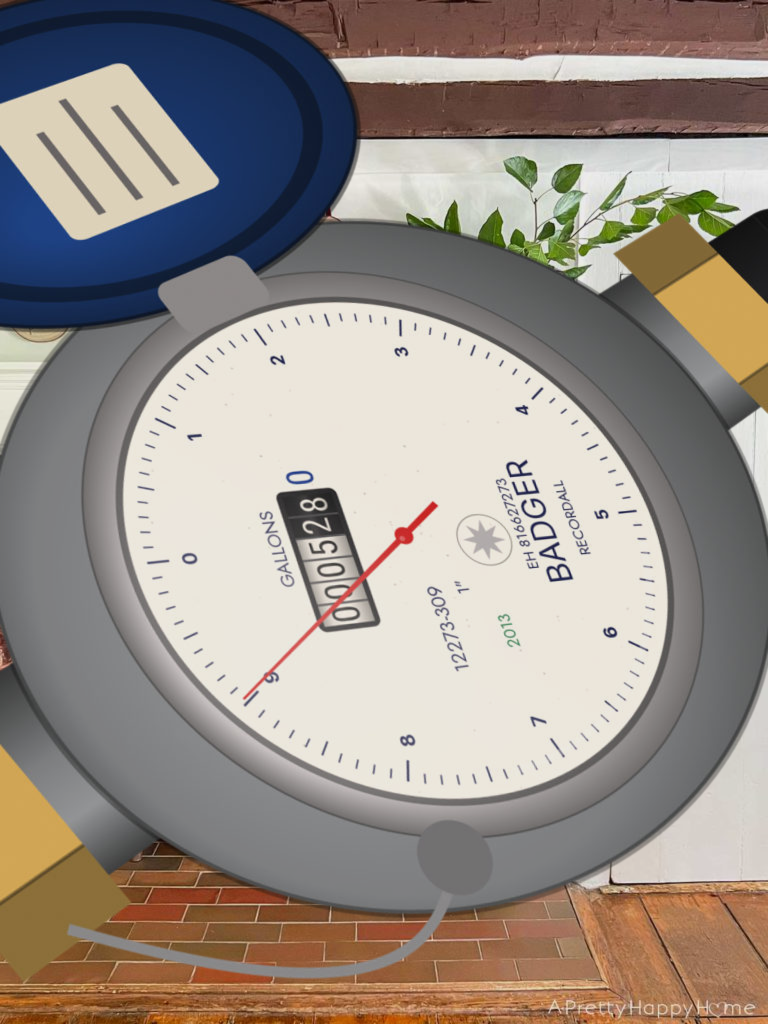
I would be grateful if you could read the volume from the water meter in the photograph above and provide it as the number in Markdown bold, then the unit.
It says **5279.0** gal
